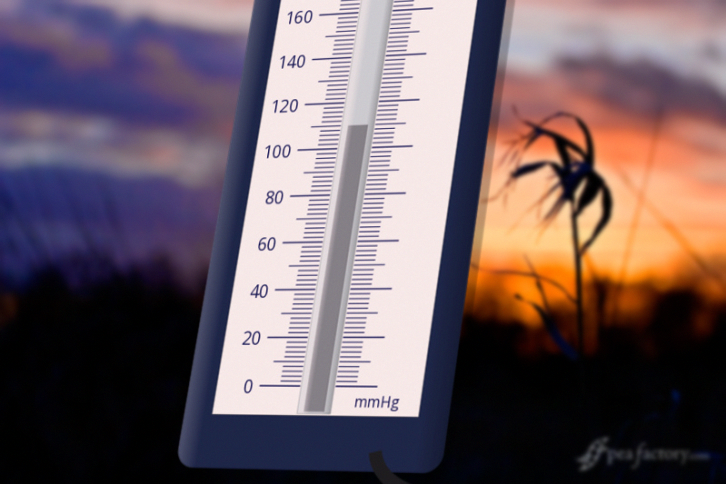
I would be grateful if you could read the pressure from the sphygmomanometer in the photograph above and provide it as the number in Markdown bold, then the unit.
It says **110** mmHg
